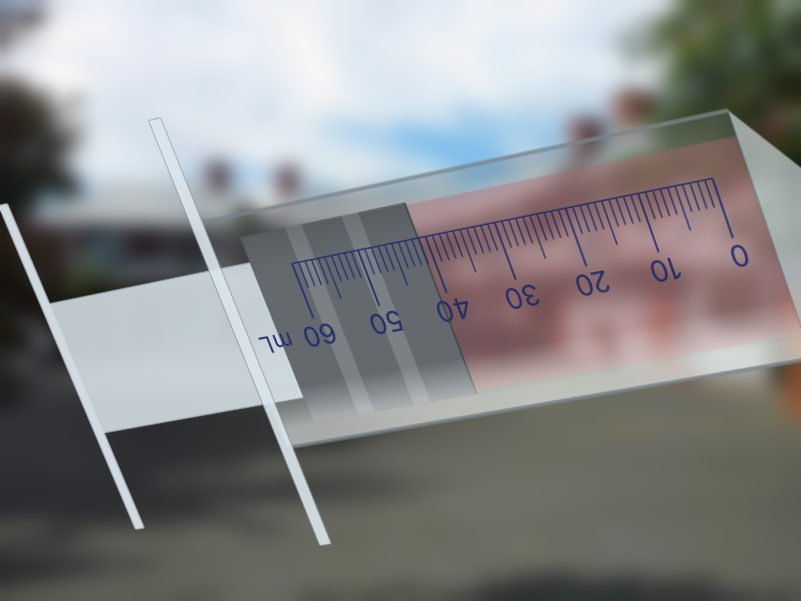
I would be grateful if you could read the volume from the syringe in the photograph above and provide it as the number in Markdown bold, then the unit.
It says **41** mL
